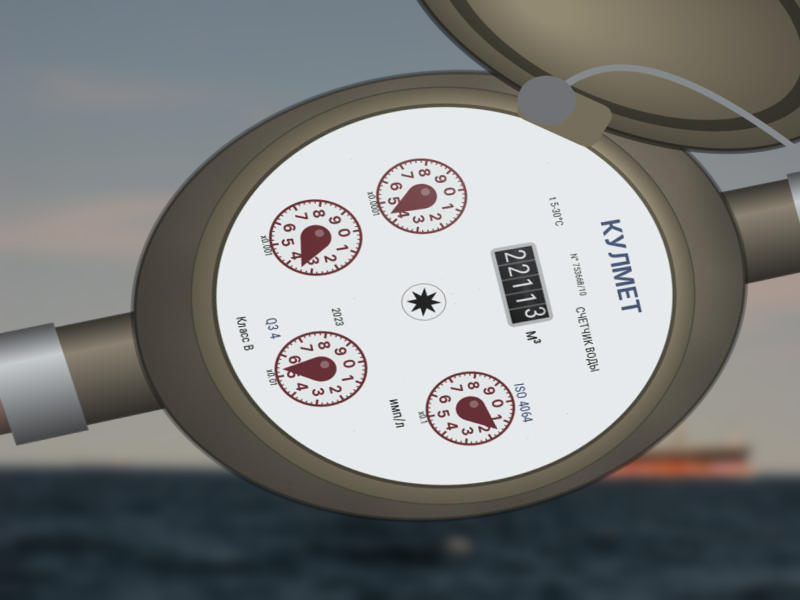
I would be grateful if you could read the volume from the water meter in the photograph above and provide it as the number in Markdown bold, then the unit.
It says **22113.1534** m³
